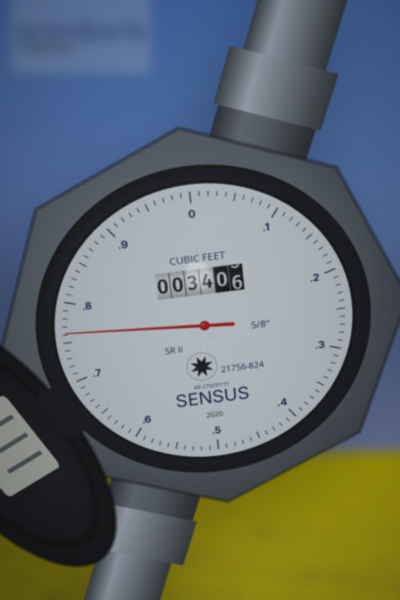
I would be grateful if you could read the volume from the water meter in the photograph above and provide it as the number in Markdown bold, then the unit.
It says **3405.76** ft³
